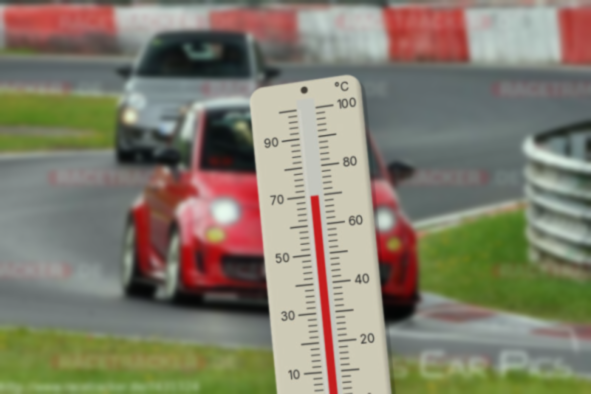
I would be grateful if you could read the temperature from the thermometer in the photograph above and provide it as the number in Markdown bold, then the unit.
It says **70** °C
